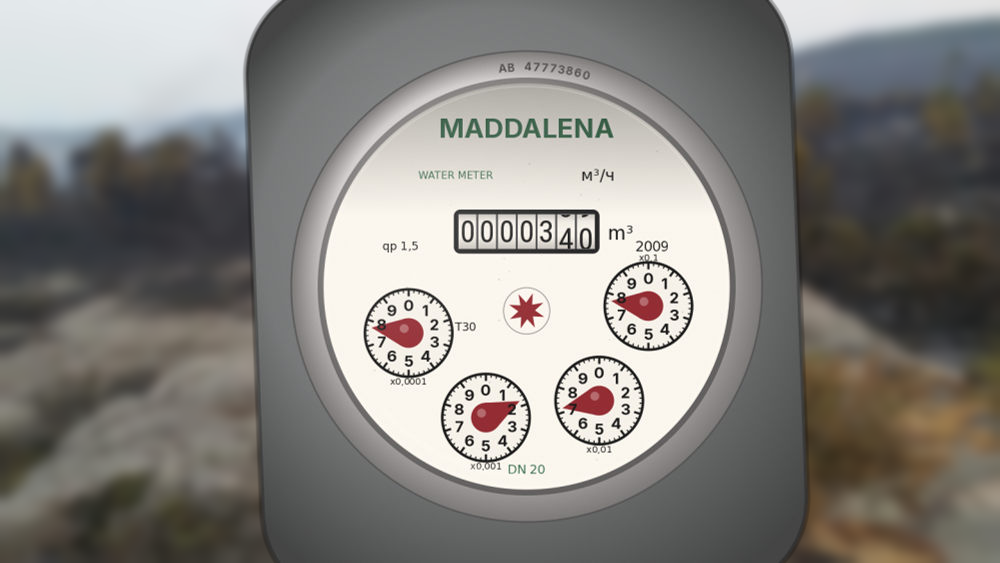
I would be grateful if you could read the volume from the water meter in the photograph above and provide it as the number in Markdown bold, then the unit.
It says **339.7717** m³
